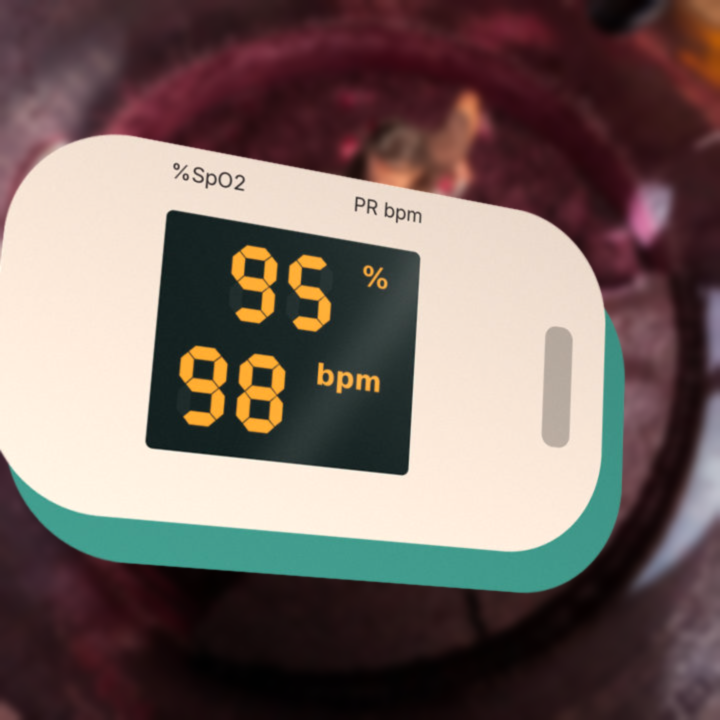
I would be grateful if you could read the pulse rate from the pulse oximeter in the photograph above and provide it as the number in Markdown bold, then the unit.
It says **98** bpm
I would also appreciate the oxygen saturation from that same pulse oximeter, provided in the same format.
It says **95** %
